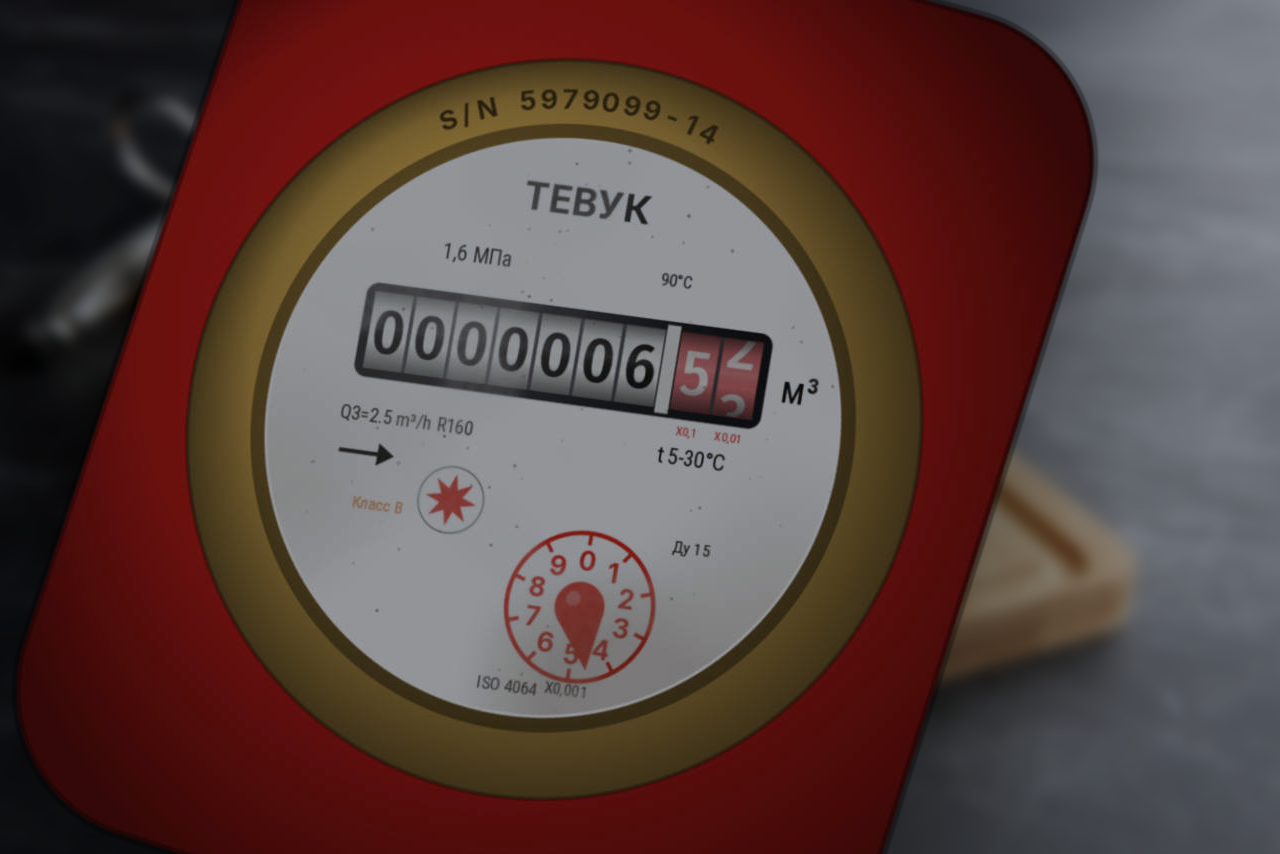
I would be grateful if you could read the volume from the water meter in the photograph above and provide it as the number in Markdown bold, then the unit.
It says **6.524** m³
